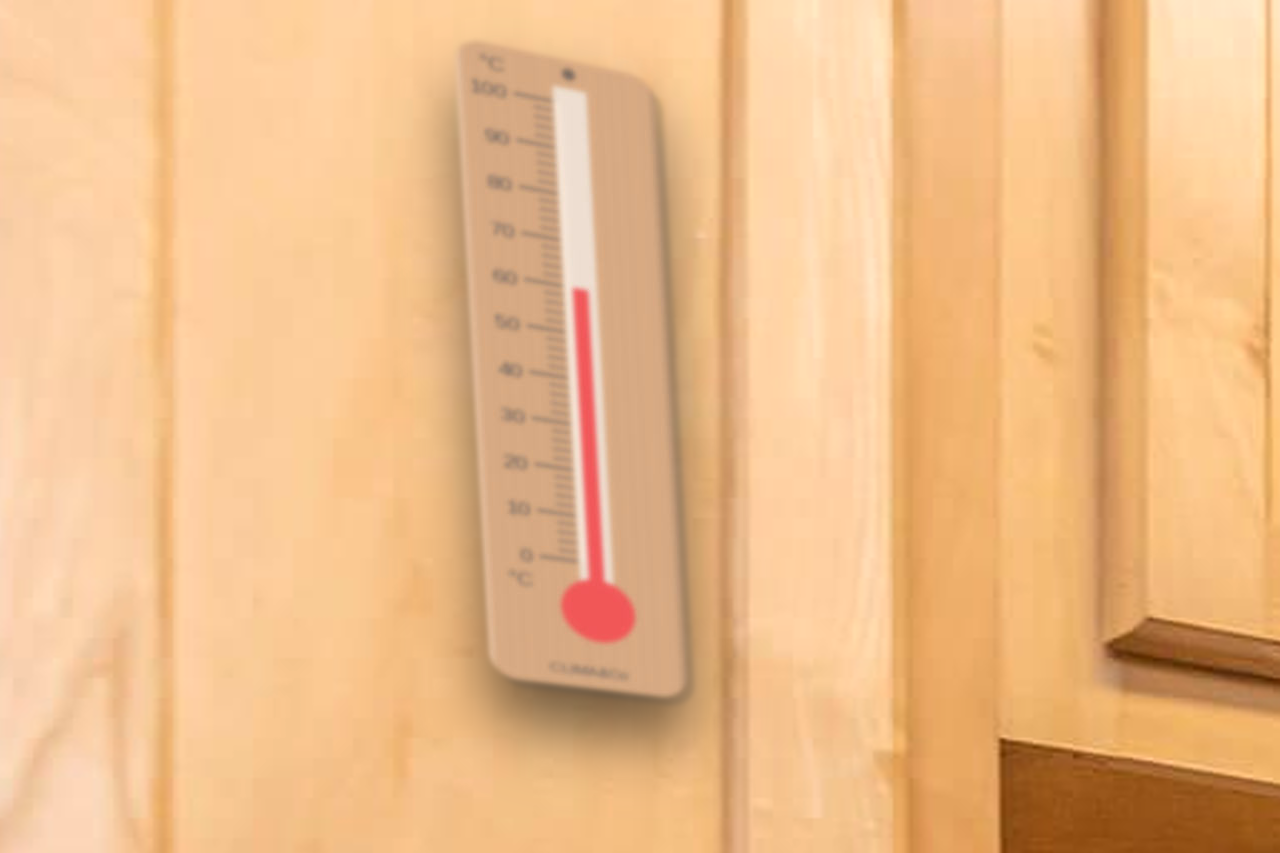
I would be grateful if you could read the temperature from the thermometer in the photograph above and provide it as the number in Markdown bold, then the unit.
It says **60** °C
